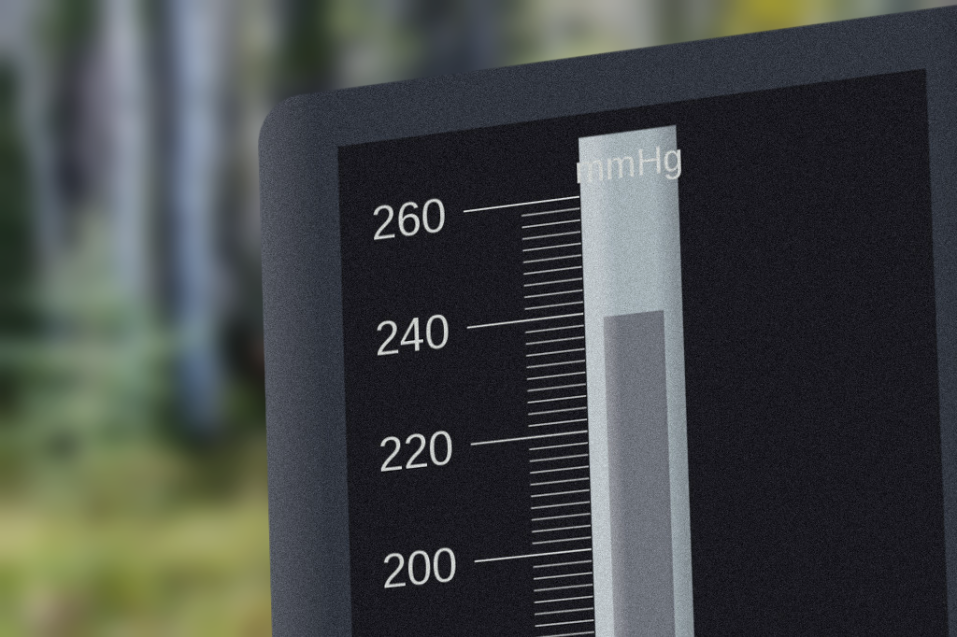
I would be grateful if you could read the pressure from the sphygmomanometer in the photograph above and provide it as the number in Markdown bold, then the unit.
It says **239** mmHg
